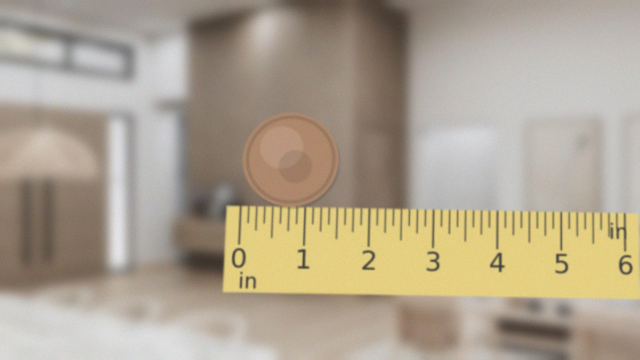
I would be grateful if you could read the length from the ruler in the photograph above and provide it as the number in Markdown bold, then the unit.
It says **1.5** in
